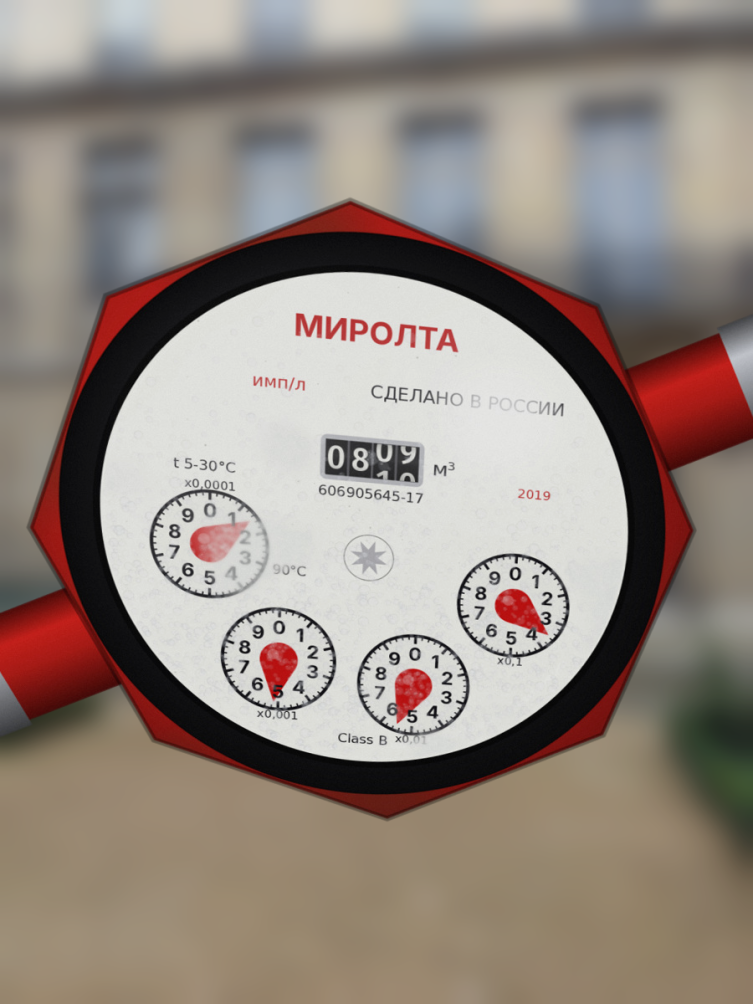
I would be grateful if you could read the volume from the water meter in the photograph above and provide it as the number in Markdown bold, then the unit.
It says **809.3551** m³
